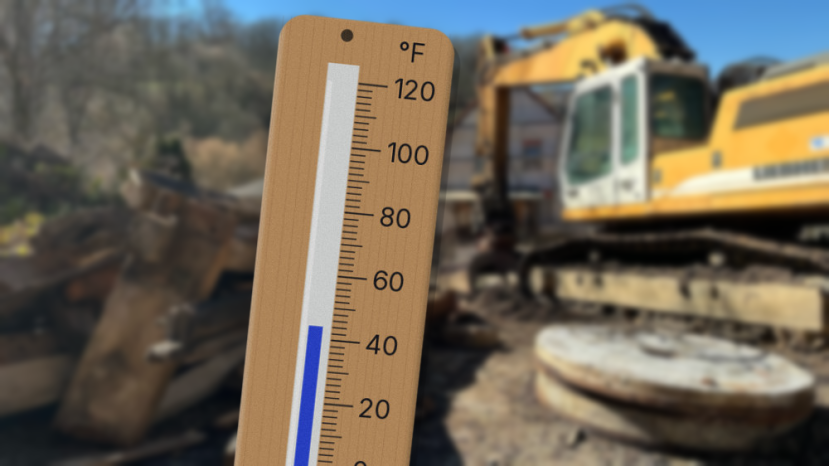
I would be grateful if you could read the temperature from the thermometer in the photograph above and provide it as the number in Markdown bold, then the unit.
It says **44** °F
